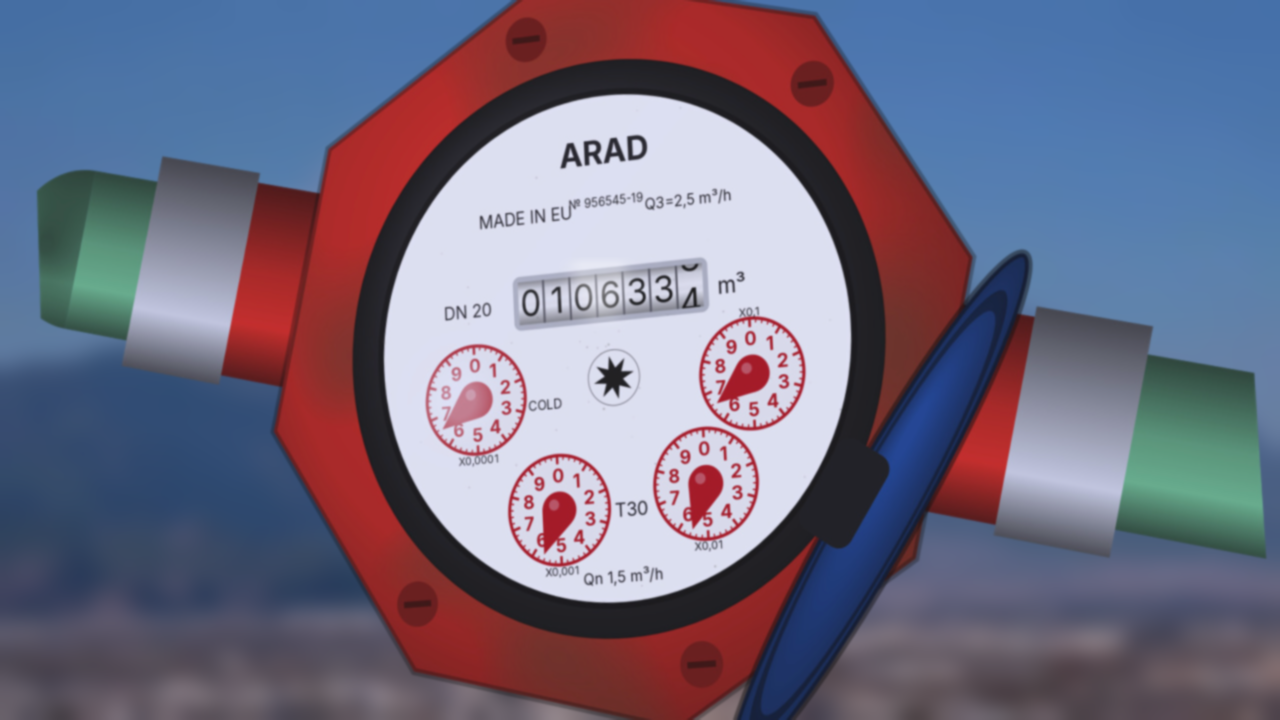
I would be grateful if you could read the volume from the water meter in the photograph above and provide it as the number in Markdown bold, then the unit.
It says **106333.6556** m³
